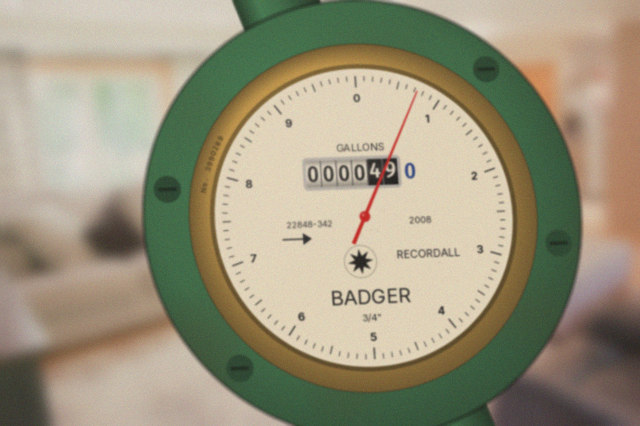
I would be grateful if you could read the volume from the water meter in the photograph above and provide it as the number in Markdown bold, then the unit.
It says **490.7** gal
